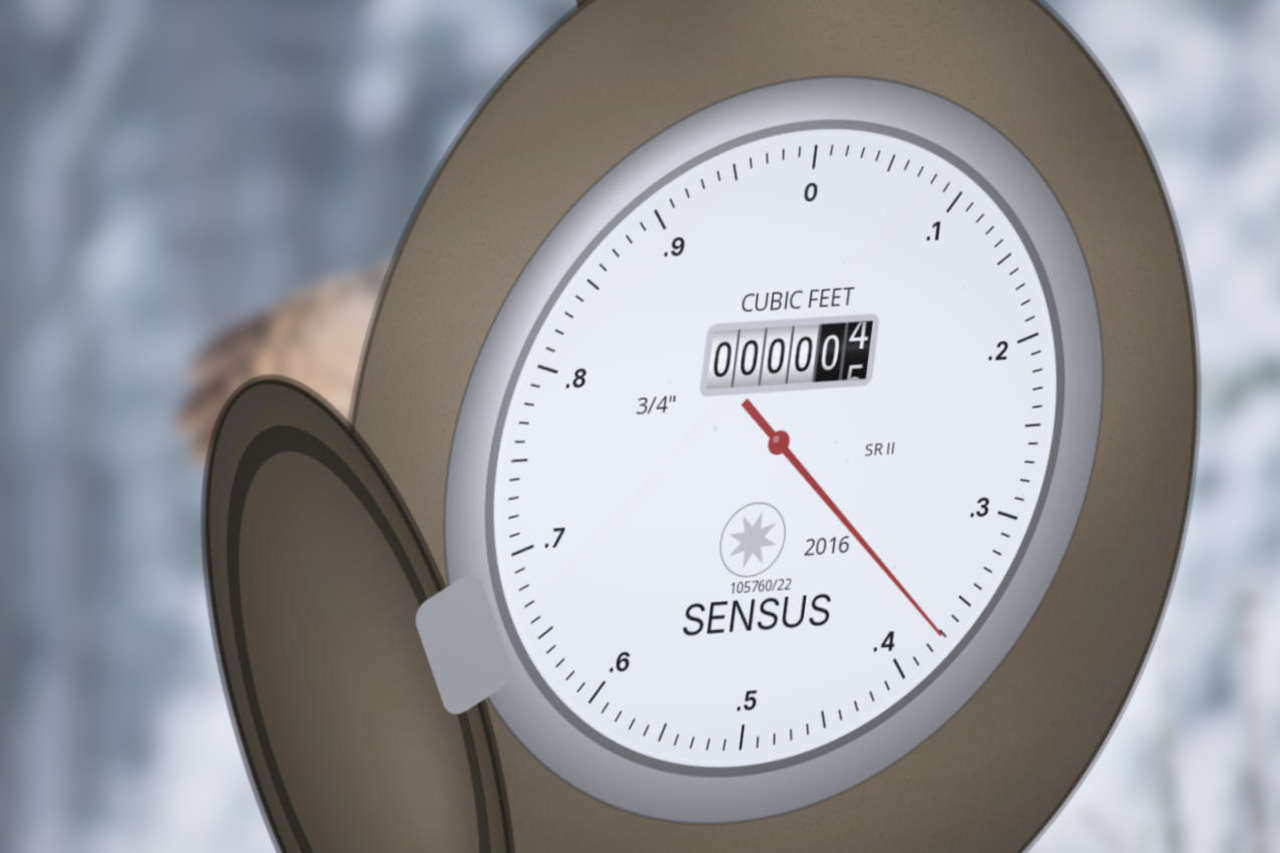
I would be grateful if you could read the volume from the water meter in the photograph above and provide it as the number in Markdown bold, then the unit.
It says **4.37** ft³
